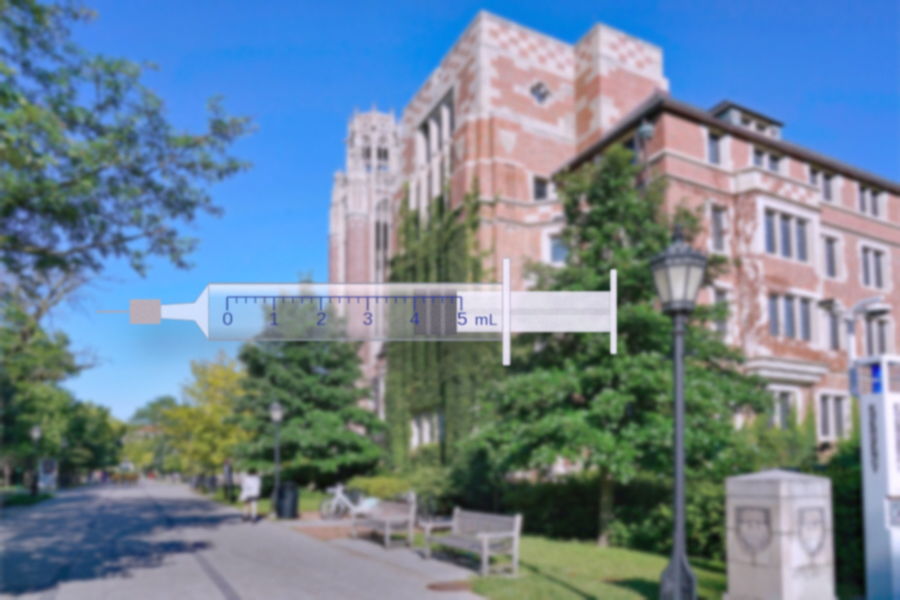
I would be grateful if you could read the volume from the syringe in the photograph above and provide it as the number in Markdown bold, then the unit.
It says **4** mL
